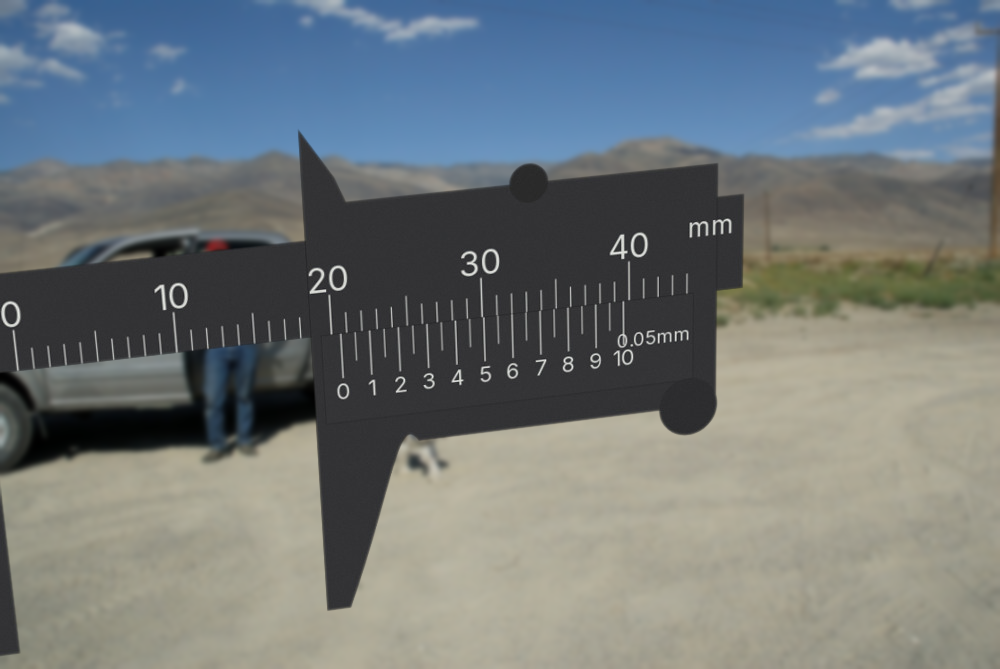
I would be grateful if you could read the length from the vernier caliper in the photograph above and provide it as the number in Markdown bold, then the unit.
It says **20.6** mm
